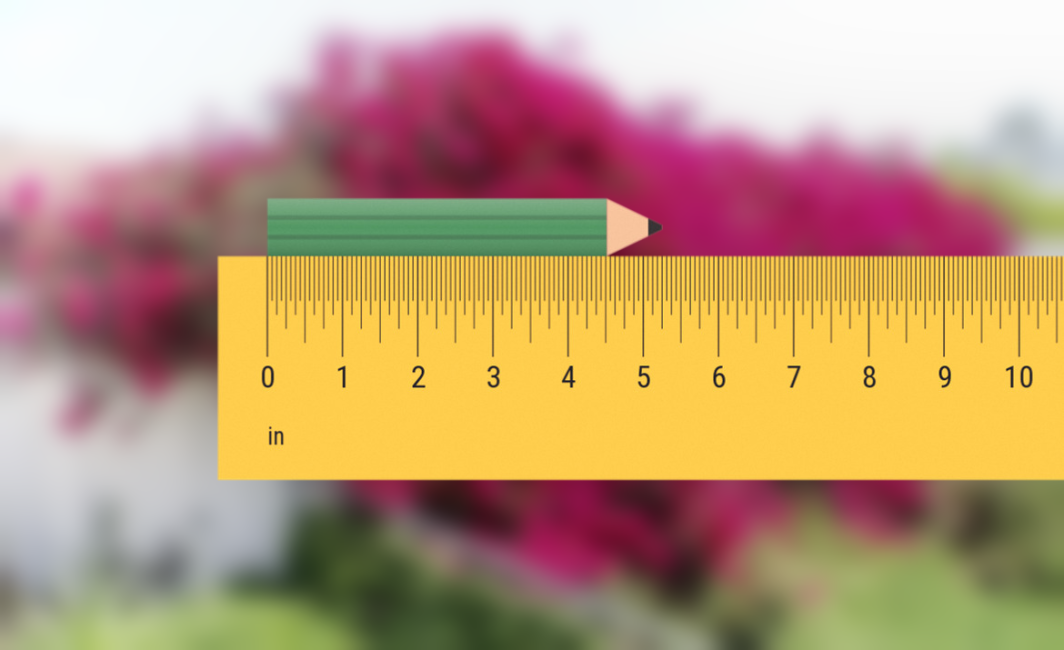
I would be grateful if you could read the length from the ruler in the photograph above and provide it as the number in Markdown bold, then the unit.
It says **5.25** in
